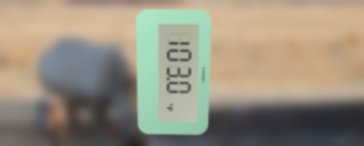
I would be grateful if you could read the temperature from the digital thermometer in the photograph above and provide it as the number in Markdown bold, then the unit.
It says **103.0** °F
